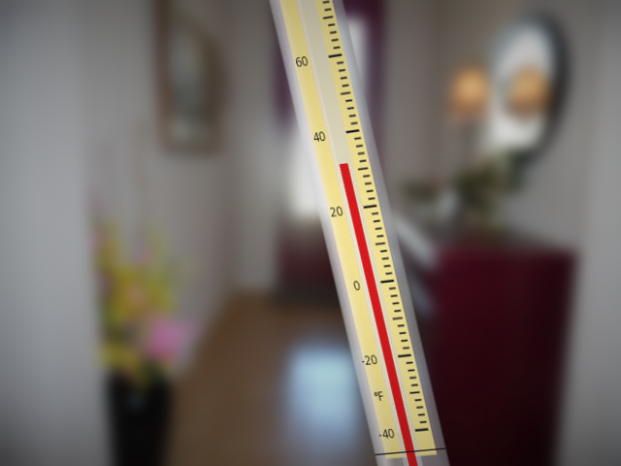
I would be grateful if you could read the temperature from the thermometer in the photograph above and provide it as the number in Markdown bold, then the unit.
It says **32** °F
